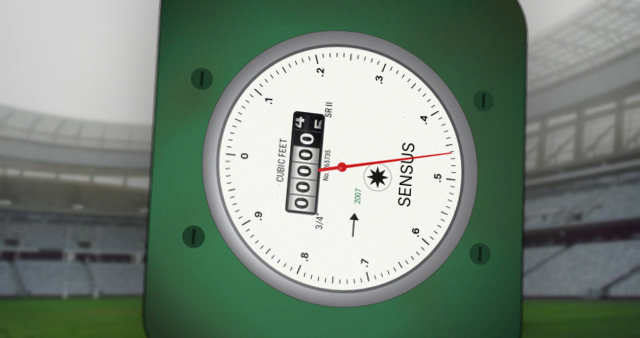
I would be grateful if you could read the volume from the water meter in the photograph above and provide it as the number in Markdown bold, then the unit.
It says **4.46** ft³
